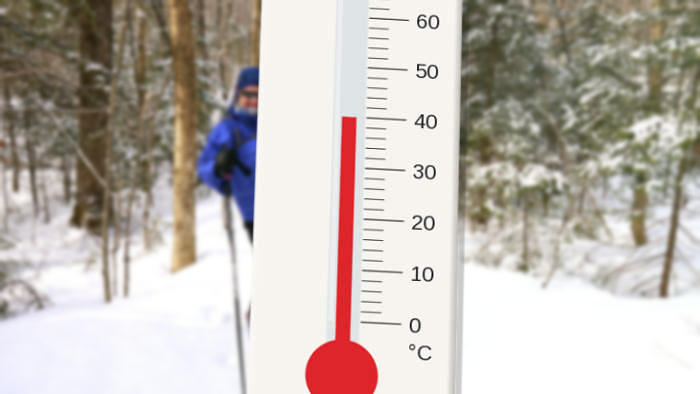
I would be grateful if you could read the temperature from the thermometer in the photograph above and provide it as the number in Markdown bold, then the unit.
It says **40** °C
